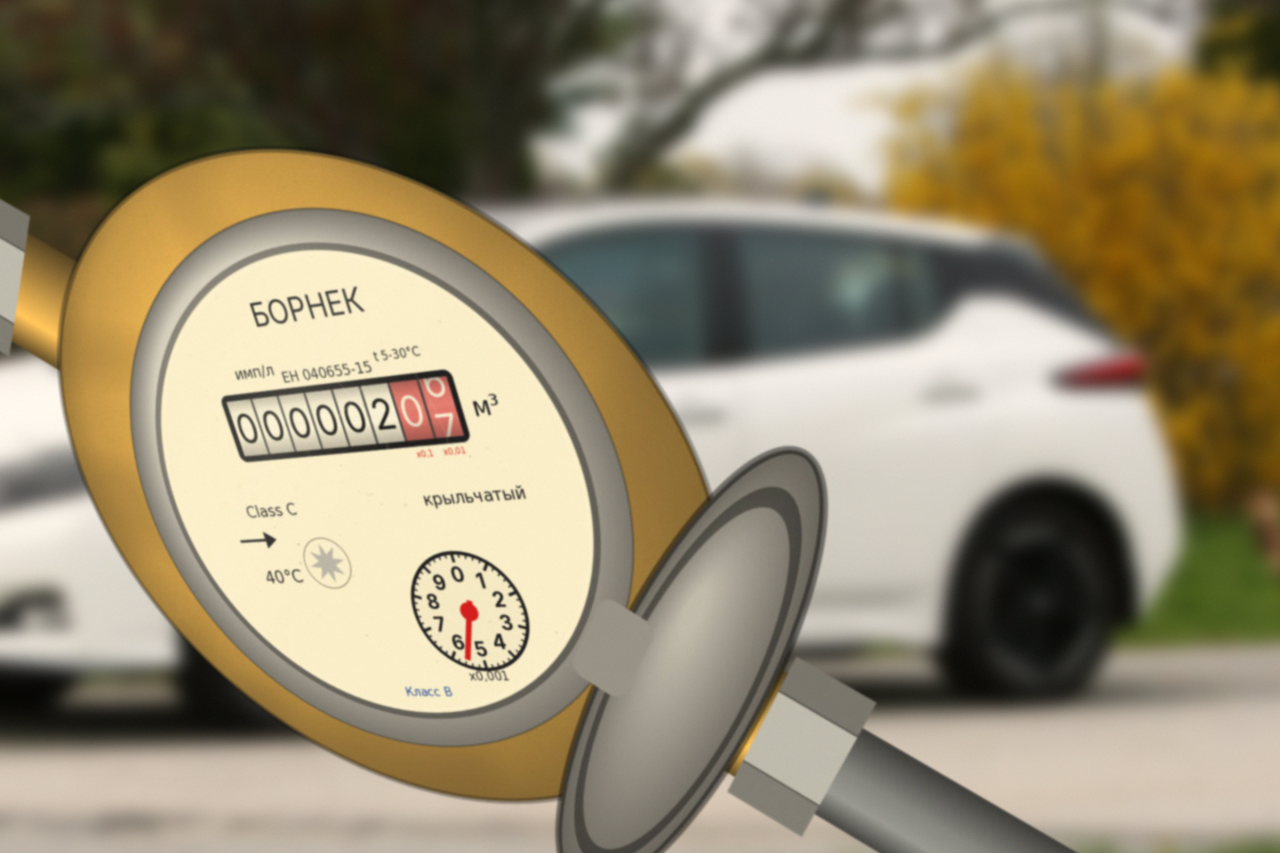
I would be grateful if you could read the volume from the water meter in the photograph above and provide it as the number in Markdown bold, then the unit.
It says **2.065** m³
